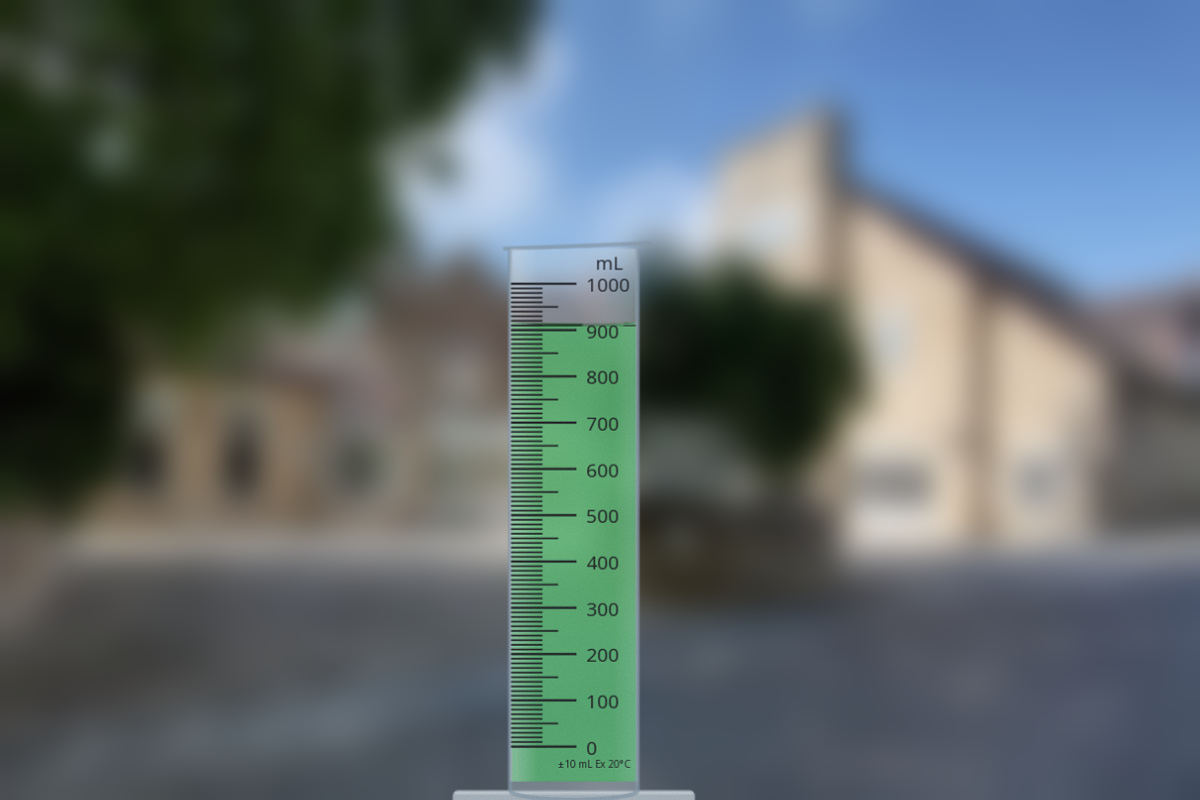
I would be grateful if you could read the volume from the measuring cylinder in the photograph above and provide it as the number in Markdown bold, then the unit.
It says **910** mL
